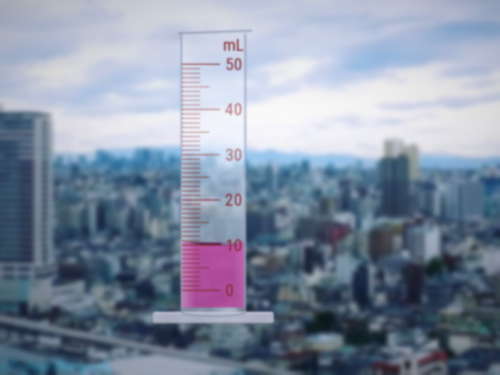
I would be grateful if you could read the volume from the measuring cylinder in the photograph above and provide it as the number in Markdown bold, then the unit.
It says **10** mL
